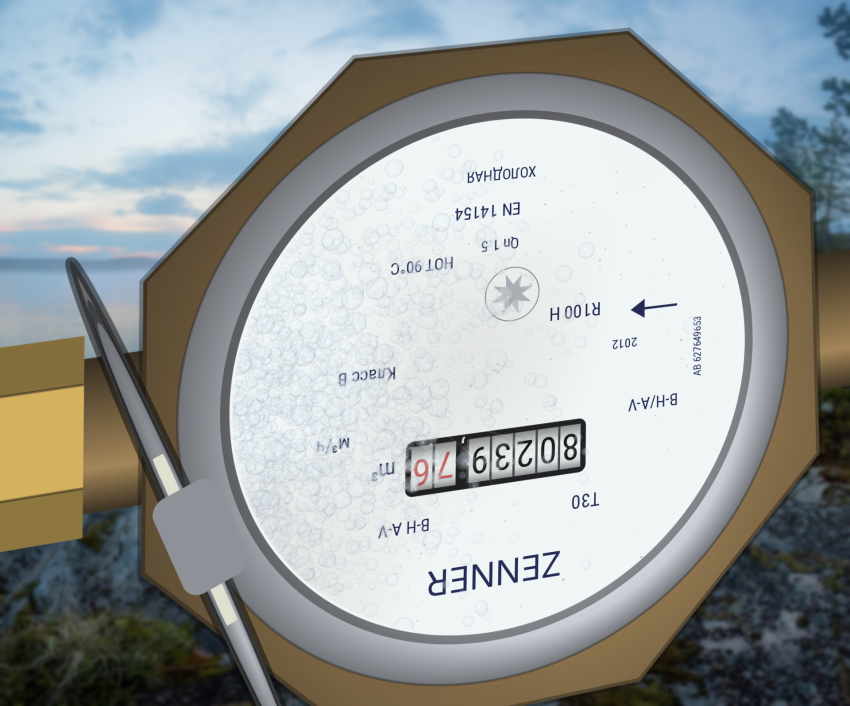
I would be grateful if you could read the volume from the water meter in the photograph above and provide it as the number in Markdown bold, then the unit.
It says **80239.76** m³
